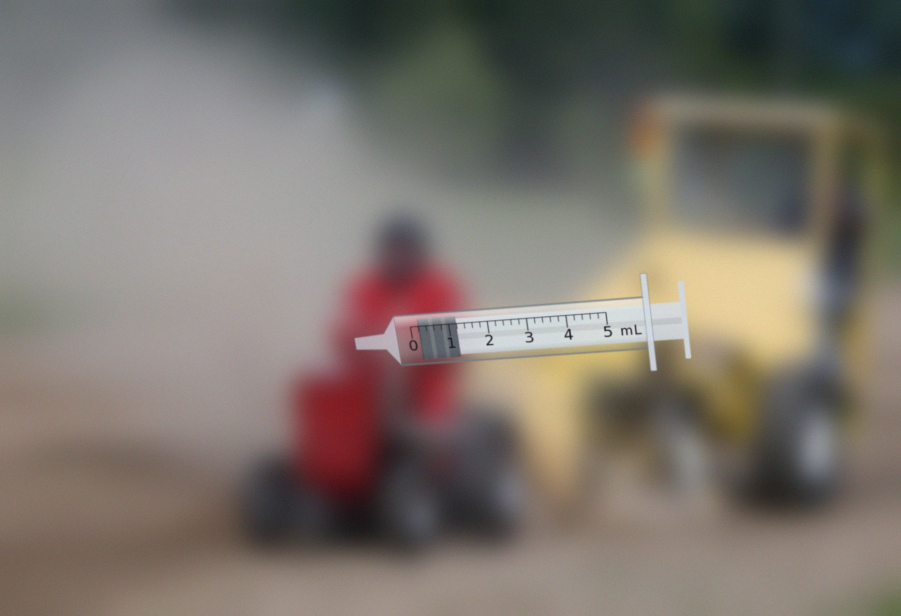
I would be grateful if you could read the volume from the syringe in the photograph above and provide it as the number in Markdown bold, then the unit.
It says **0.2** mL
